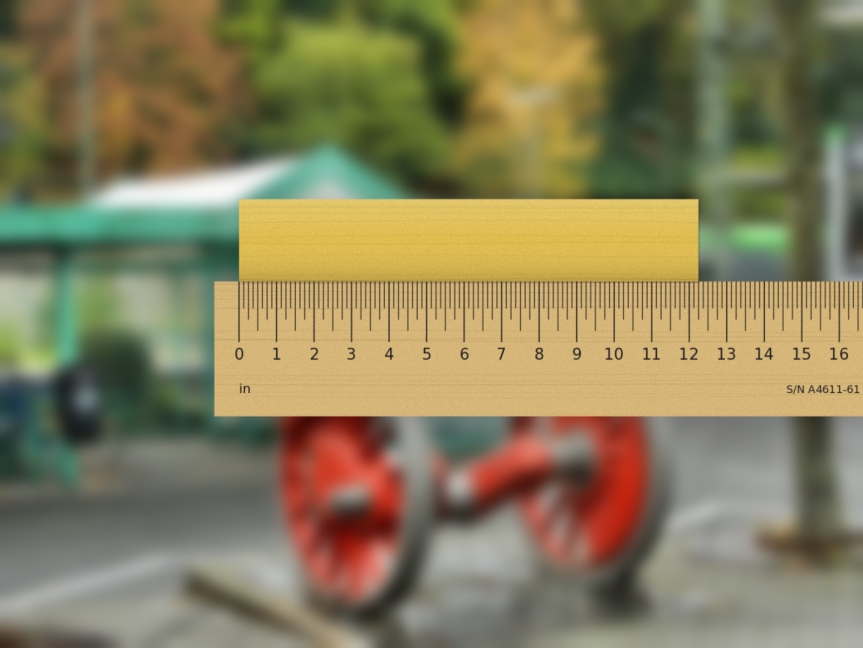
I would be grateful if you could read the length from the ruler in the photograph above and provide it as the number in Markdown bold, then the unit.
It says **12.25** in
